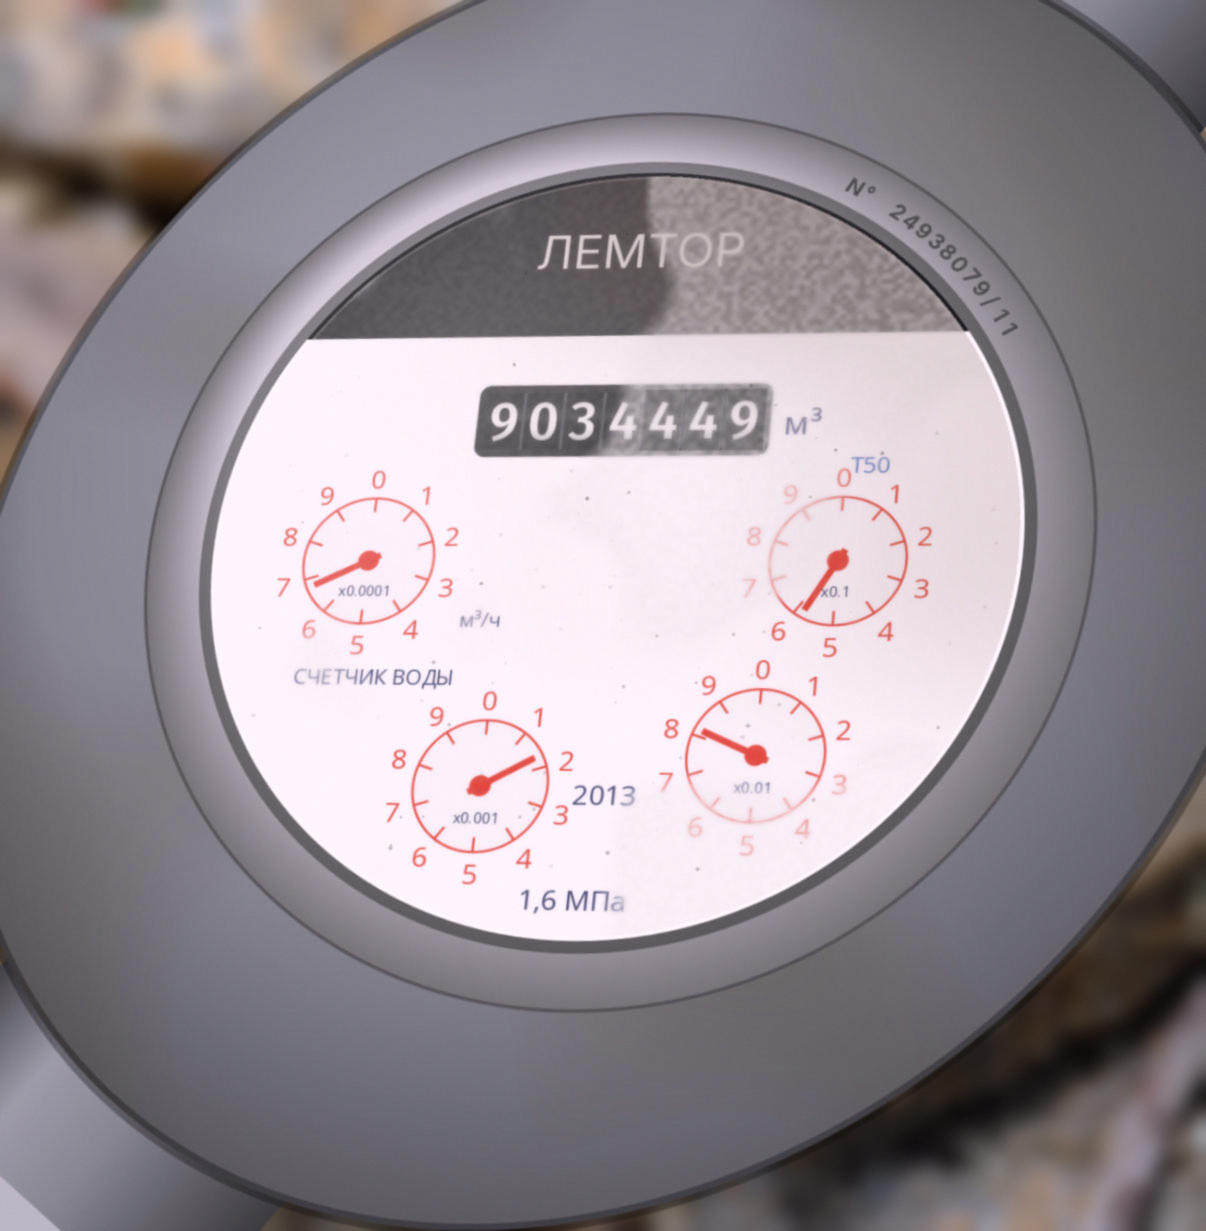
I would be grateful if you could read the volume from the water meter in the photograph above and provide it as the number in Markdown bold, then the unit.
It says **9034449.5816** m³
